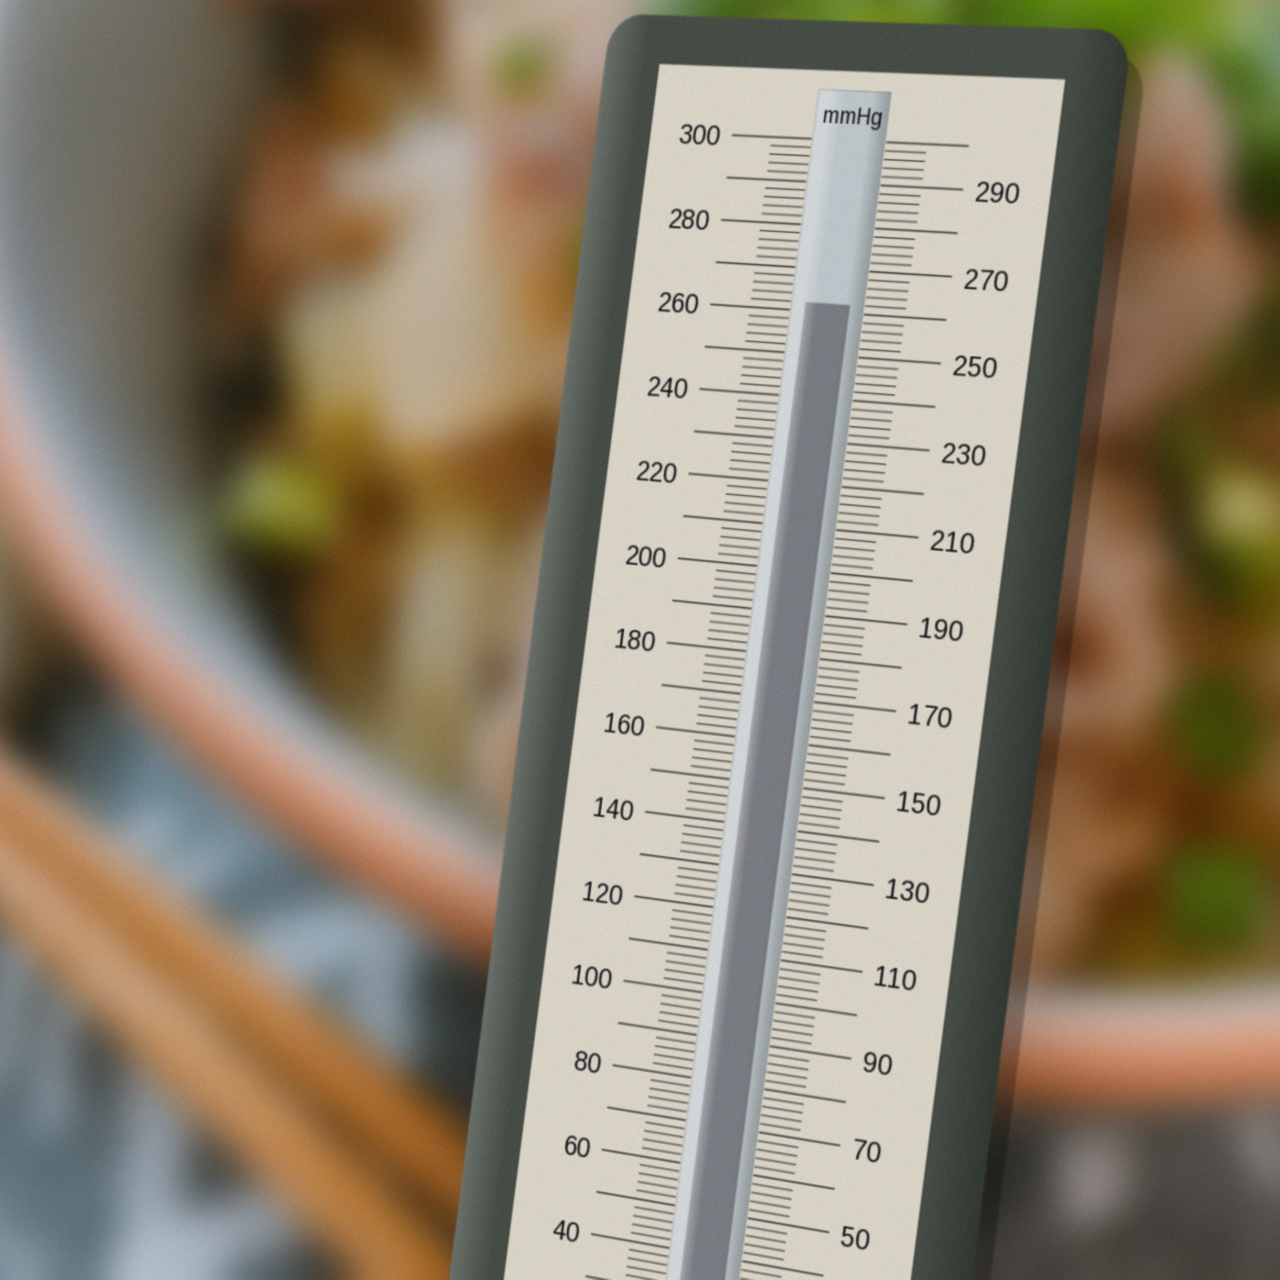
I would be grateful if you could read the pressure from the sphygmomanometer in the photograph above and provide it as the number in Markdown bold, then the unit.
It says **262** mmHg
